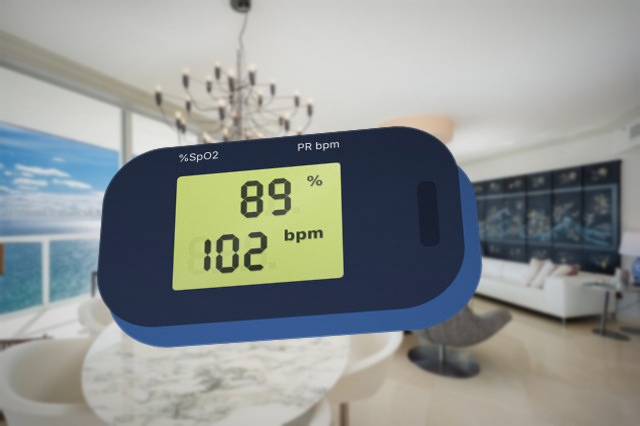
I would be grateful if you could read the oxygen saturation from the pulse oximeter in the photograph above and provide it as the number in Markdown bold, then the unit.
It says **89** %
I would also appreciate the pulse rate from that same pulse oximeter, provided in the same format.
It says **102** bpm
